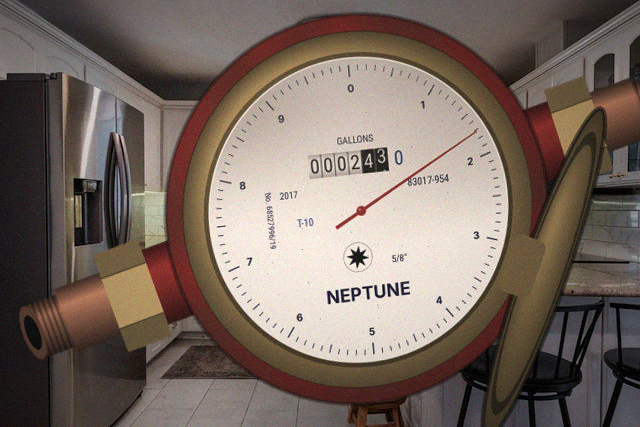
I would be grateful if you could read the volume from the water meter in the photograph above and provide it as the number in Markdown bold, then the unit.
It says **2431.7** gal
